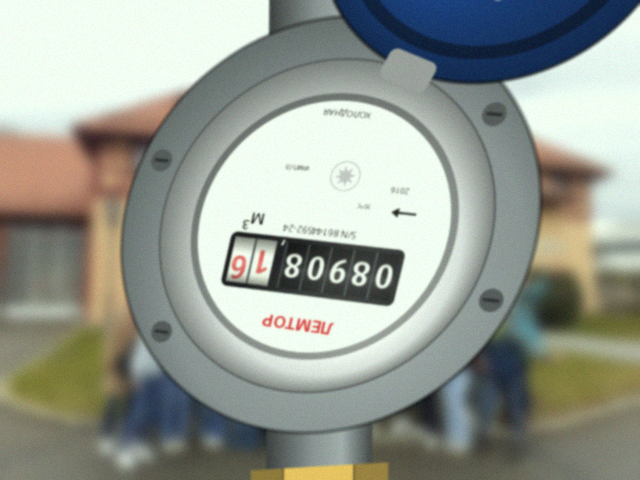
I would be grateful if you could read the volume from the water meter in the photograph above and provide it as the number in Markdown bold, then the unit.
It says **8908.16** m³
